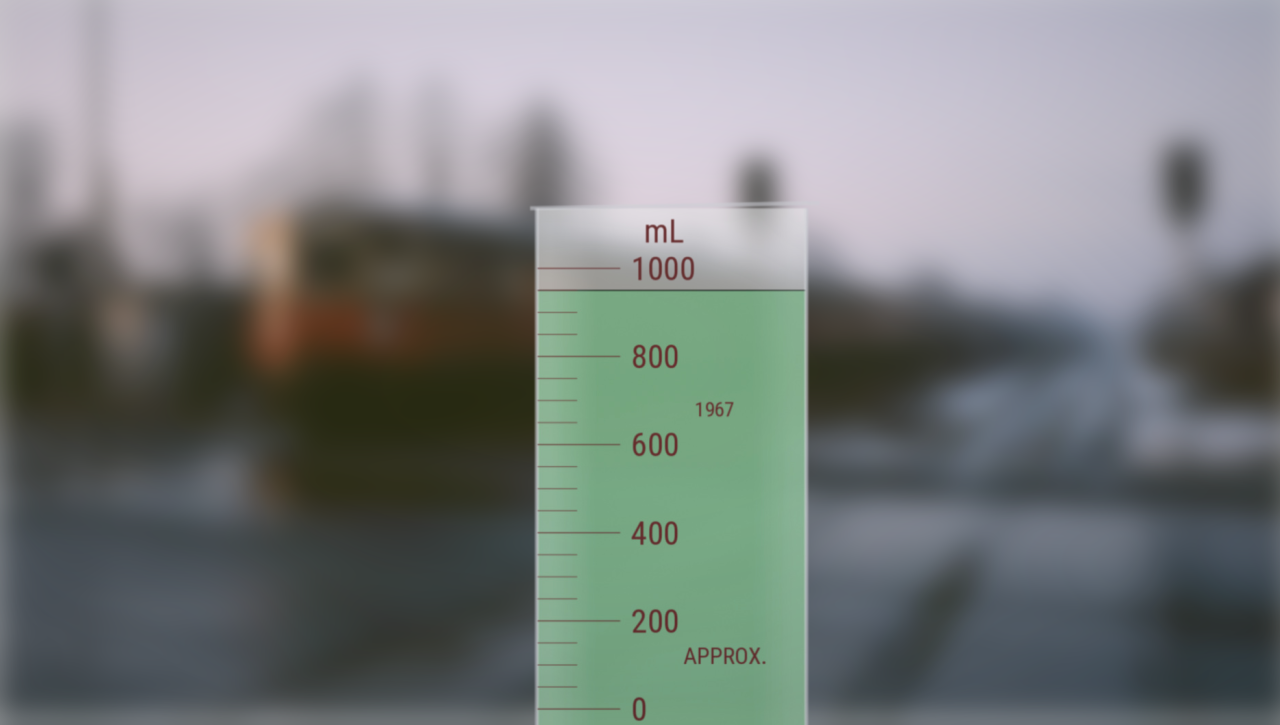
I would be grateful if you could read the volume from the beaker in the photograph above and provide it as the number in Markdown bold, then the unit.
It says **950** mL
